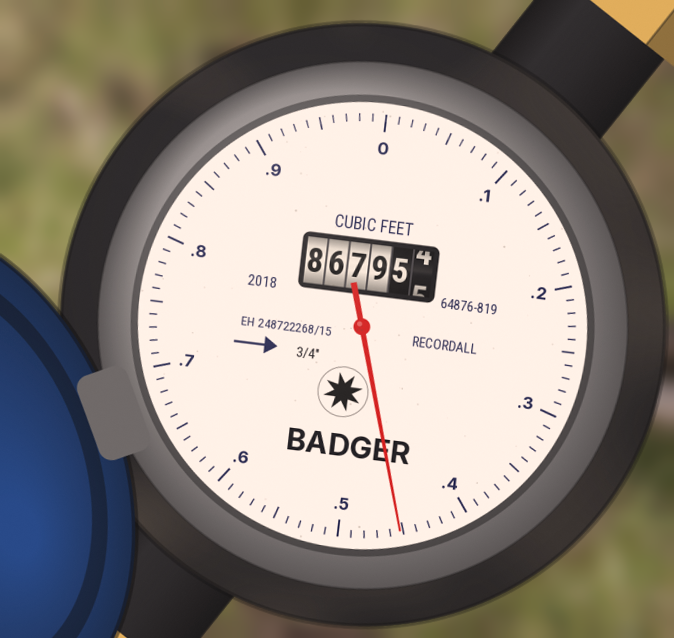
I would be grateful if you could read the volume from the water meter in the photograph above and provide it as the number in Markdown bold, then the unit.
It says **867954.45** ft³
